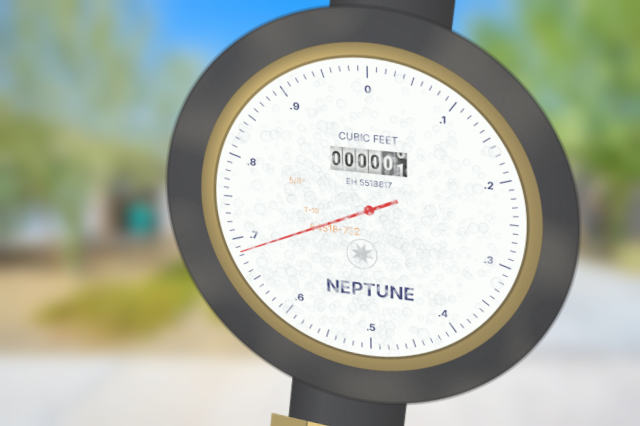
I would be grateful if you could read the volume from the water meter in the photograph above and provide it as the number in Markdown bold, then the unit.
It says **0.68** ft³
